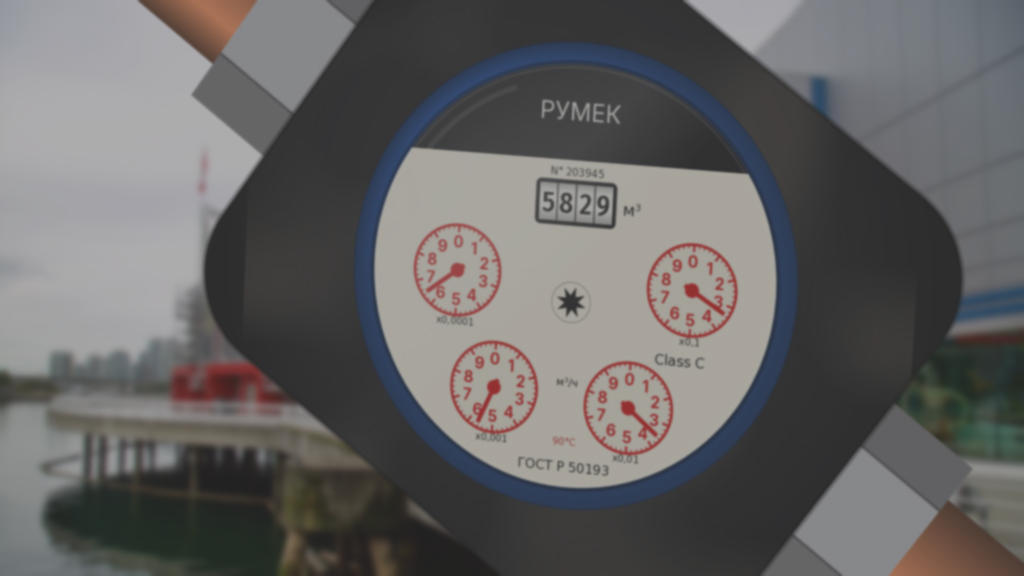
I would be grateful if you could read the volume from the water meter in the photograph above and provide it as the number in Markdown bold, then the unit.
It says **5829.3356** m³
